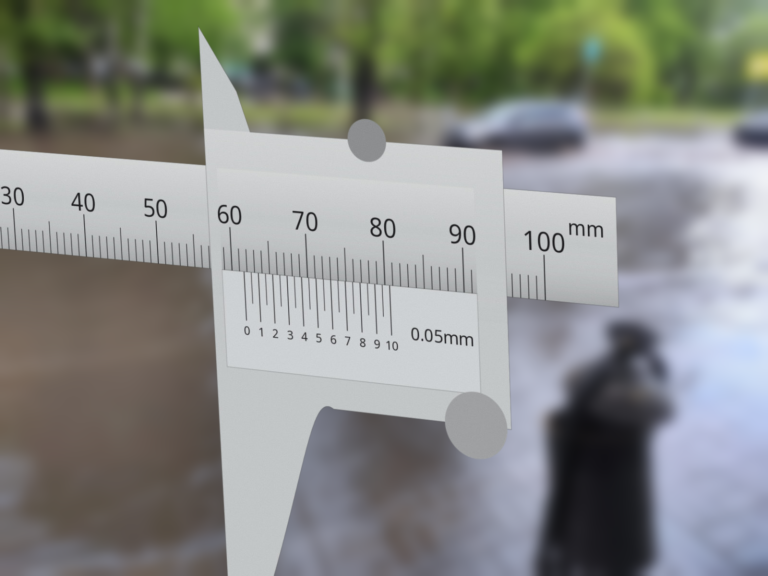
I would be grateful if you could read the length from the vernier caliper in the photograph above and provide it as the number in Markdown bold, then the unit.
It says **61.6** mm
